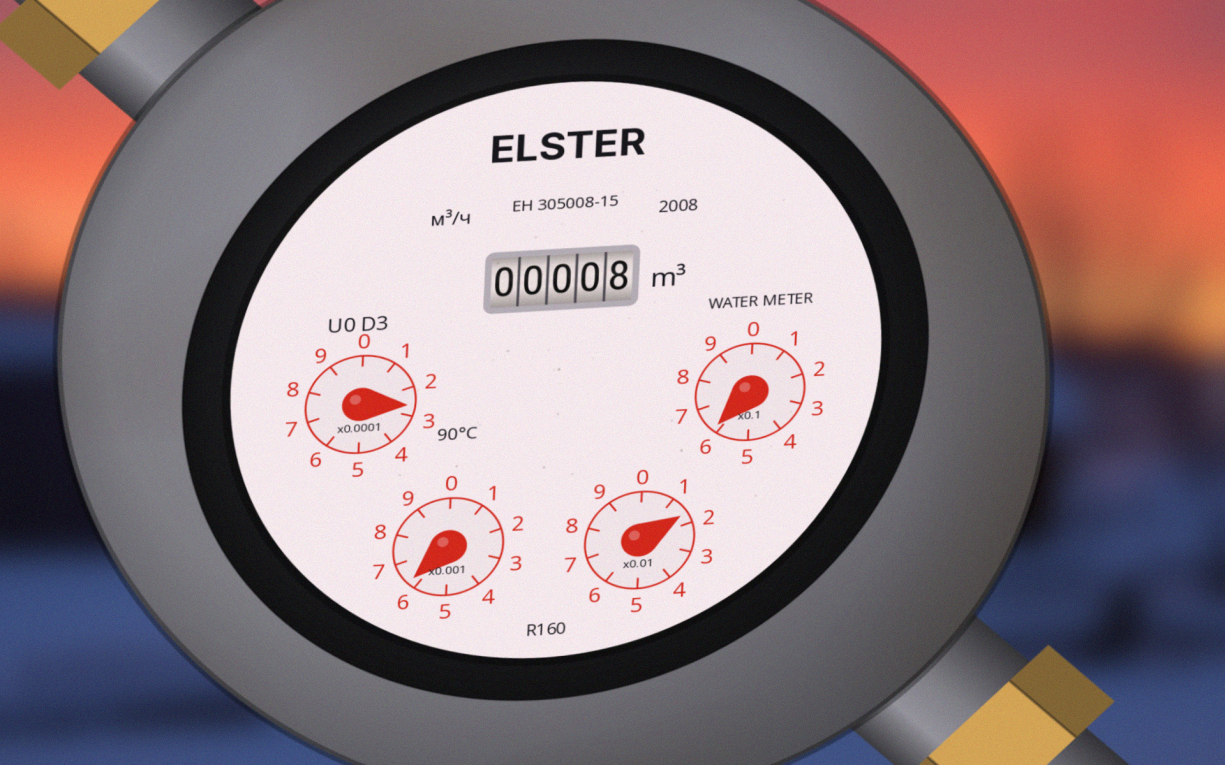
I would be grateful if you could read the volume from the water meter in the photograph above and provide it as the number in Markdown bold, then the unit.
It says **8.6162** m³
